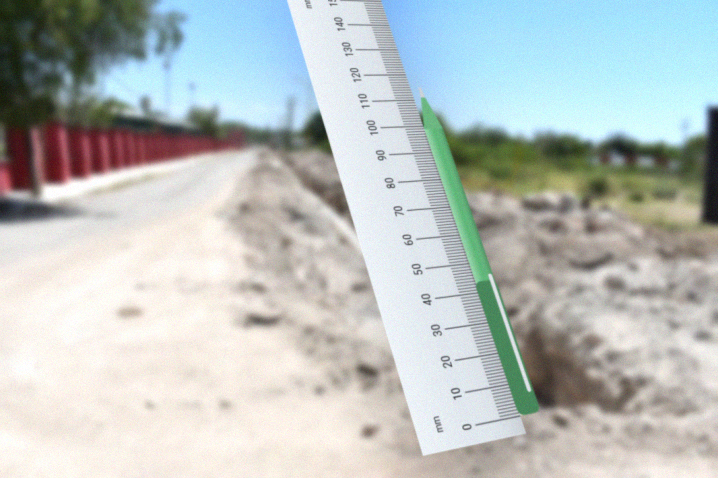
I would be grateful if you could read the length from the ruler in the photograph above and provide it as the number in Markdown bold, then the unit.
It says **115** mm
